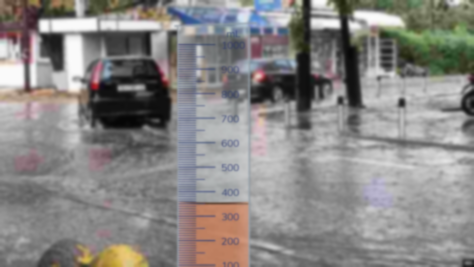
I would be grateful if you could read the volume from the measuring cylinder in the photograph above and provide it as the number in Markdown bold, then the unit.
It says **350** mL
